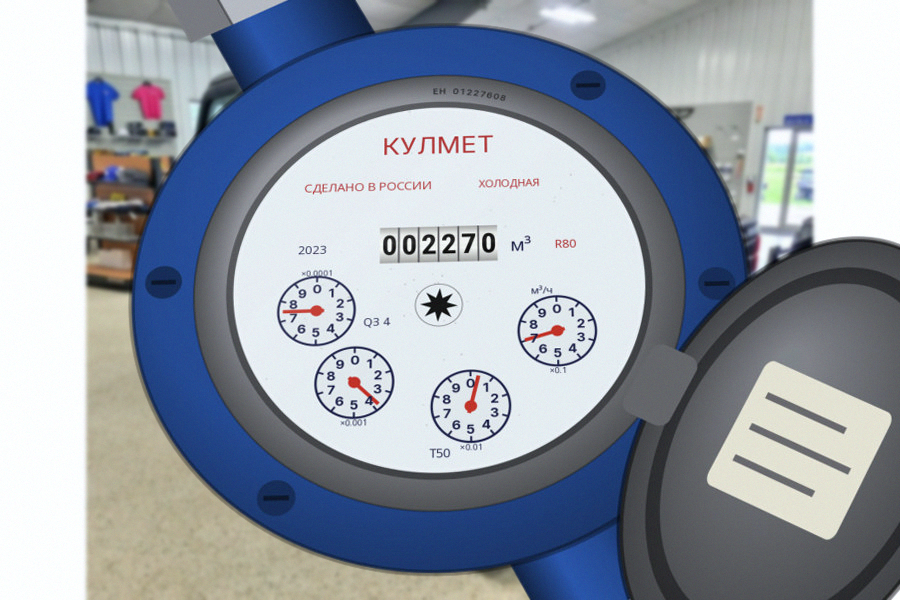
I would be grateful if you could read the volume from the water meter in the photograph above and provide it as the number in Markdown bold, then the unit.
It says **2270.7037** m³
